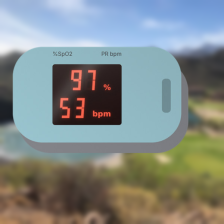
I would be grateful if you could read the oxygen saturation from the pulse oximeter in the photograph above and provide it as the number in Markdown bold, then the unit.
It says **97** %
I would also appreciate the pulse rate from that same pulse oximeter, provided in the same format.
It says **53** bpm
